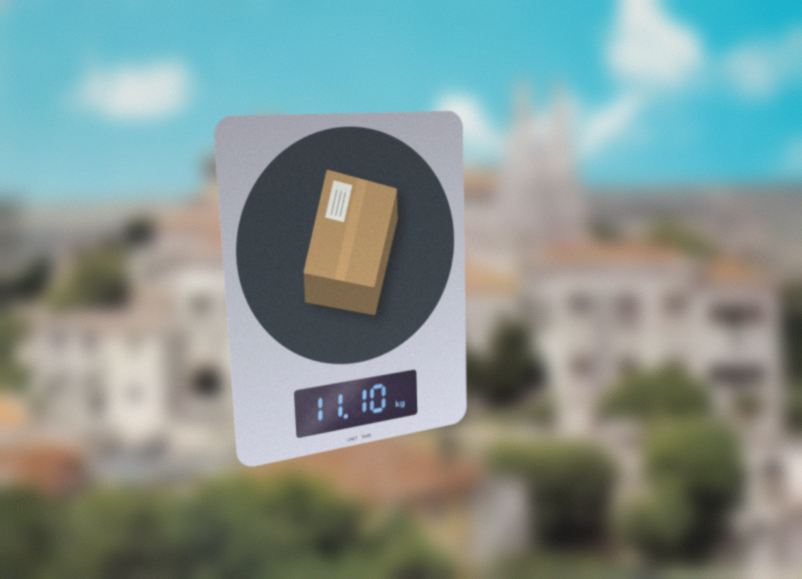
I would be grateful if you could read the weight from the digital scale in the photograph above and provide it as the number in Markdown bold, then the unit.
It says **11.10** kg
